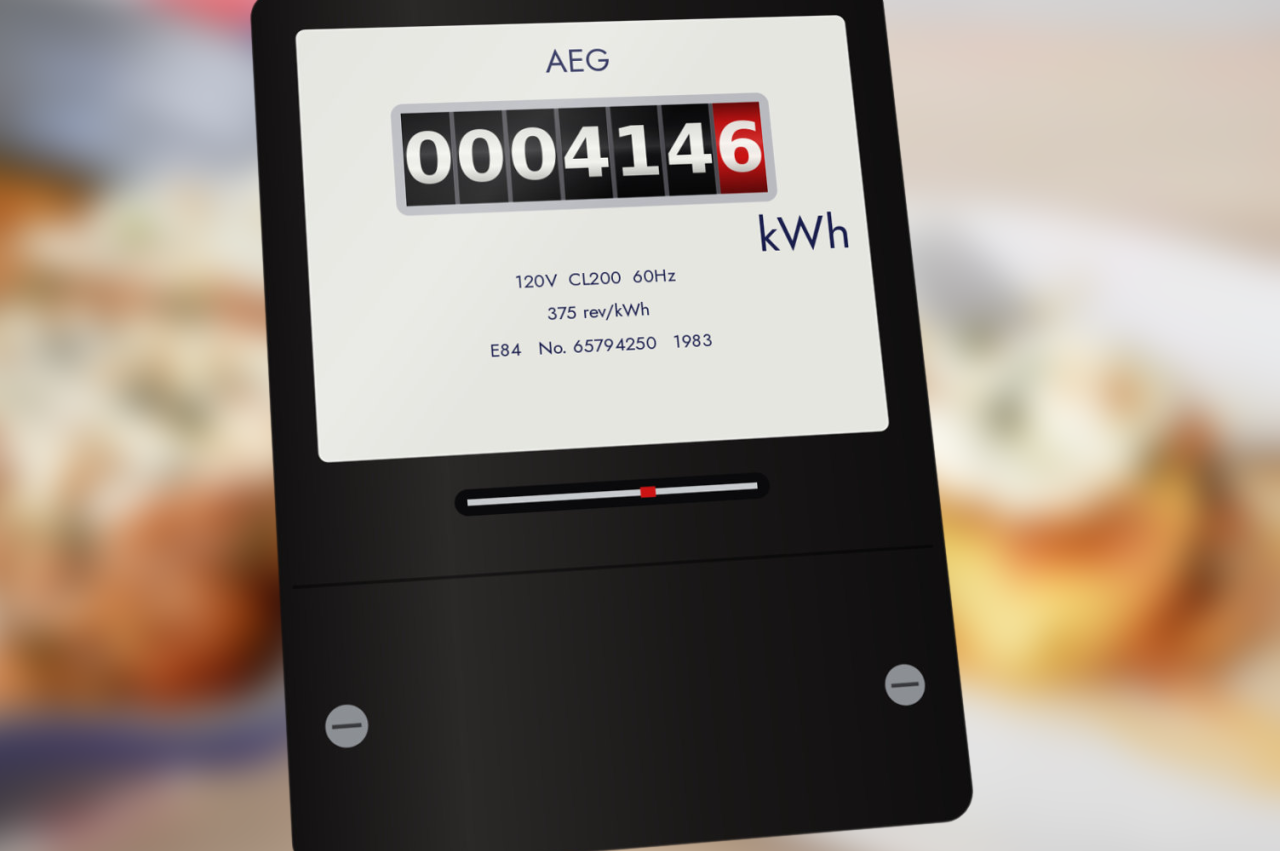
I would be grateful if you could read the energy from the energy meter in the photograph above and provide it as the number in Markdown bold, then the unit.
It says **414.6** kWh
